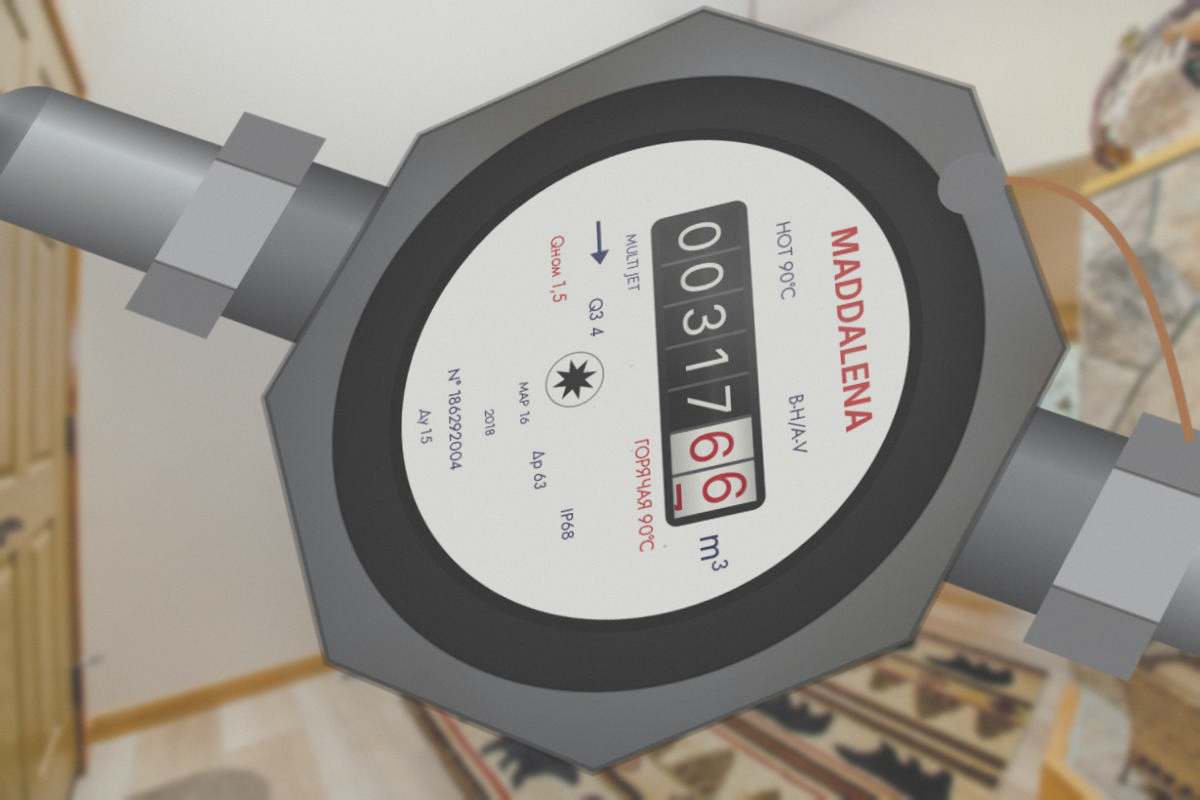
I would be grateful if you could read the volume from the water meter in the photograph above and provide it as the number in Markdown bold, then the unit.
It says **317.66** m³
